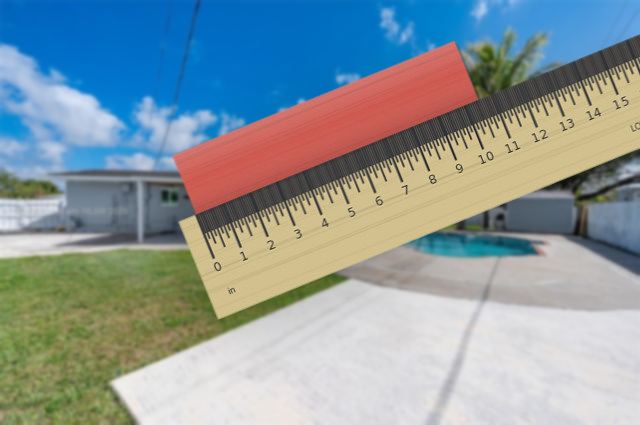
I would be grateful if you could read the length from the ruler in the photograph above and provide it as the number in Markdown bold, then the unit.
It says **10.5** in
